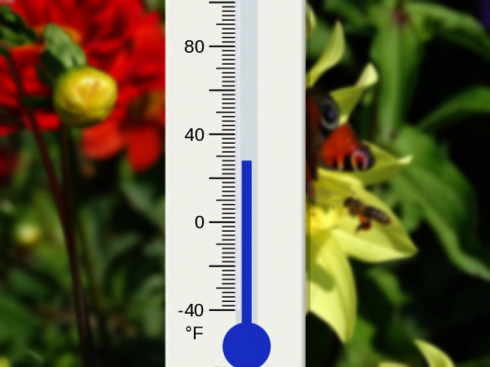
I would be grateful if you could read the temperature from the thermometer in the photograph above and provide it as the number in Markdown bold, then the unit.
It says **28** °F
